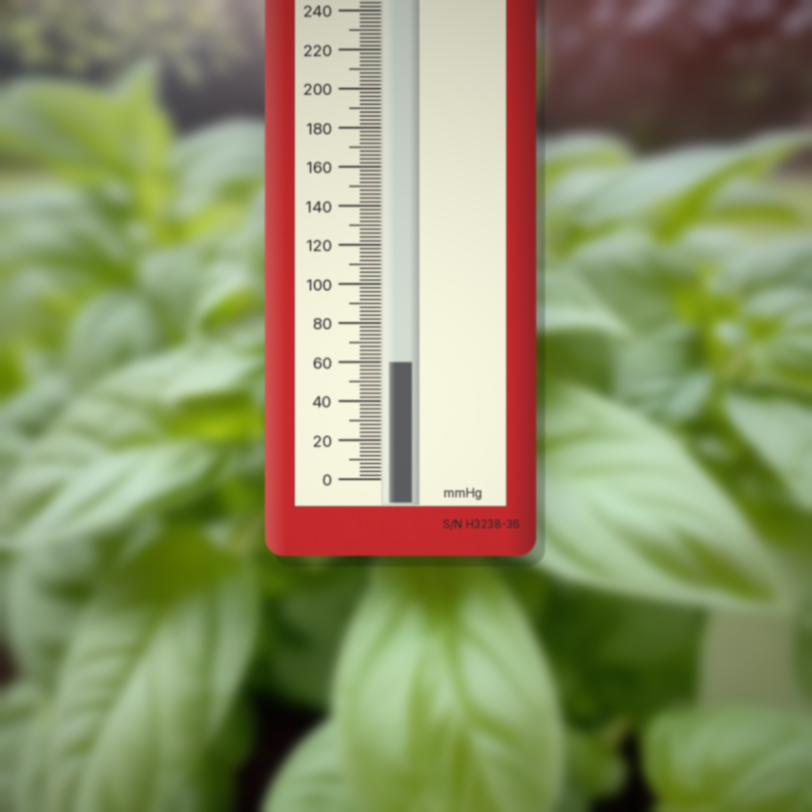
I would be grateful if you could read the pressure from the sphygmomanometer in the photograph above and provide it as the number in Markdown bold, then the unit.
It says **60** mmHg
